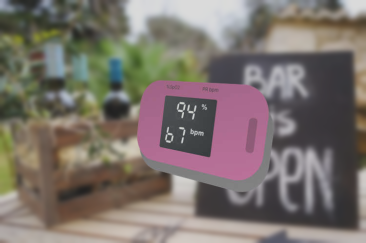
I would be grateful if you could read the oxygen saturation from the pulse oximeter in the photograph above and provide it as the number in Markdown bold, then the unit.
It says **94** %
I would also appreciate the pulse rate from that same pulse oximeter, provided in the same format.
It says **67** bpm
